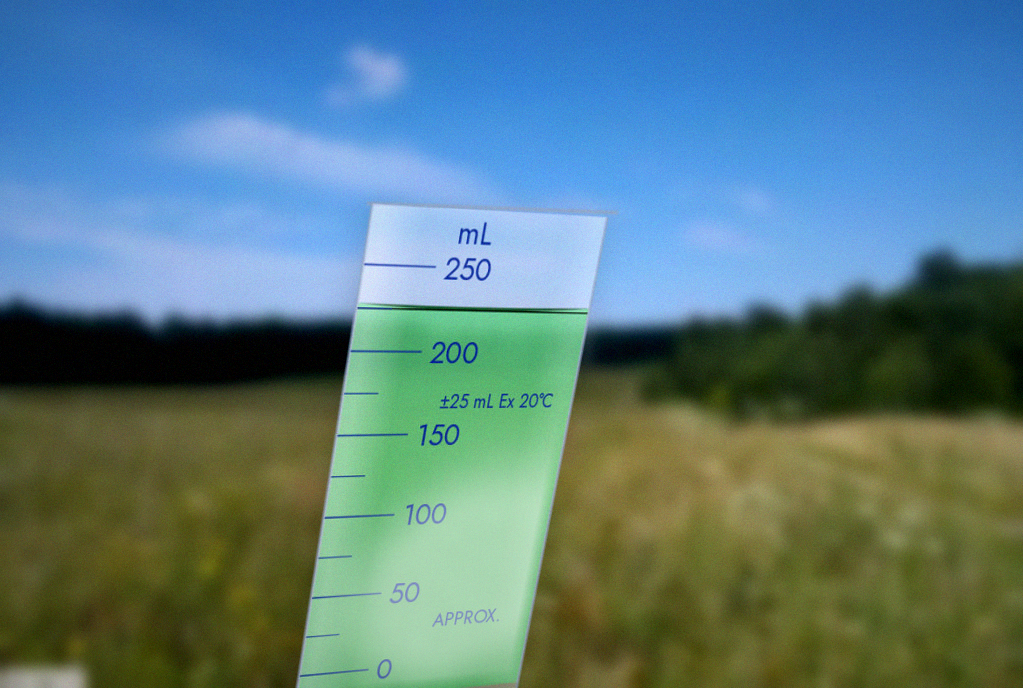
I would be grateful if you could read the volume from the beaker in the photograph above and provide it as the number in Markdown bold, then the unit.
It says **225** mL
